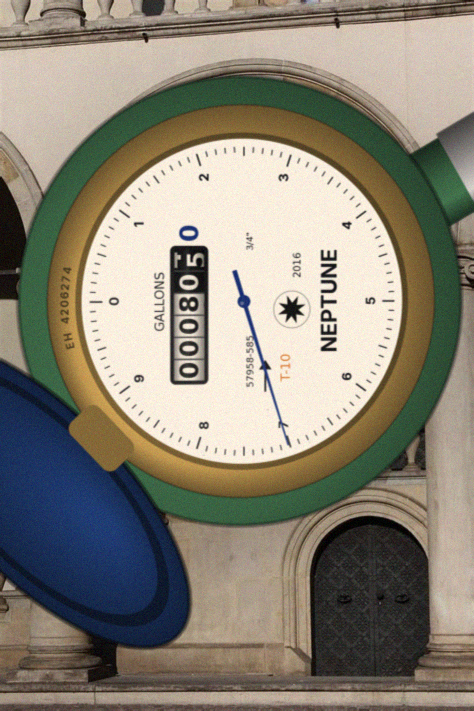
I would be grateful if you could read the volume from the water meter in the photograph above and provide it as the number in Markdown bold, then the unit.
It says **8047.0** gal
